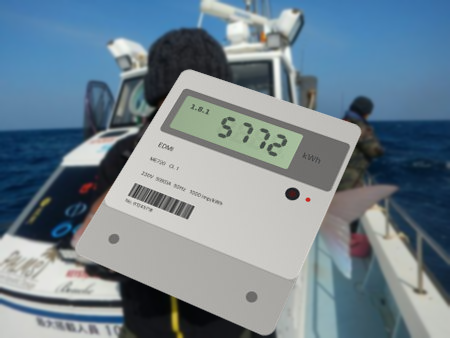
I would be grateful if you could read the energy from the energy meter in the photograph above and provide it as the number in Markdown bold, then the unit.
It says **5772** kWh
